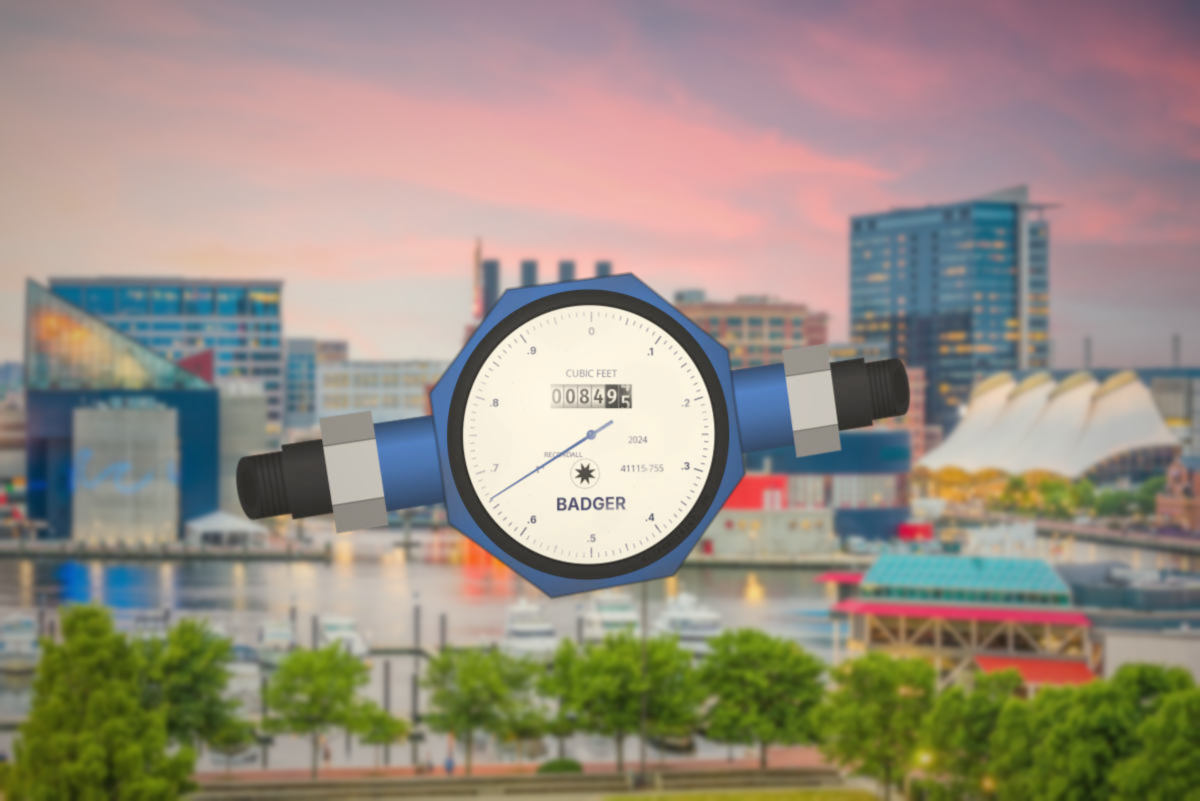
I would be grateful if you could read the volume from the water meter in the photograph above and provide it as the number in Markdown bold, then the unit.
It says **8494.66** ft³
